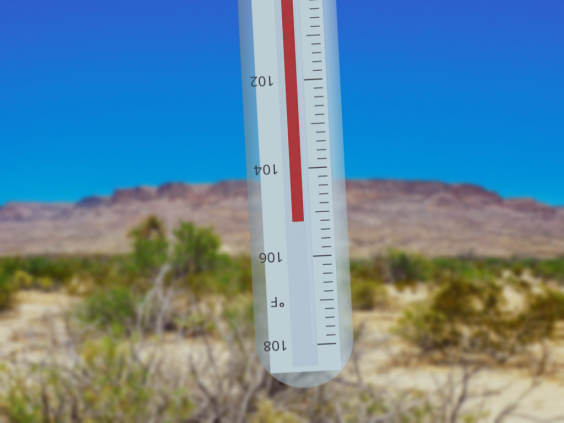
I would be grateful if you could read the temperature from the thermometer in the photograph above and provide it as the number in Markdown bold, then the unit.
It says **105.2** °F
